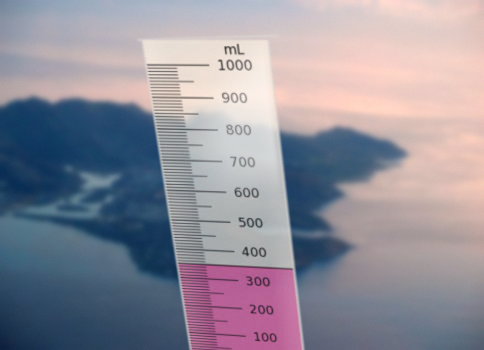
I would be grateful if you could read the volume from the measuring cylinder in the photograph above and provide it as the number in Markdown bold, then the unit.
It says **350** mL
